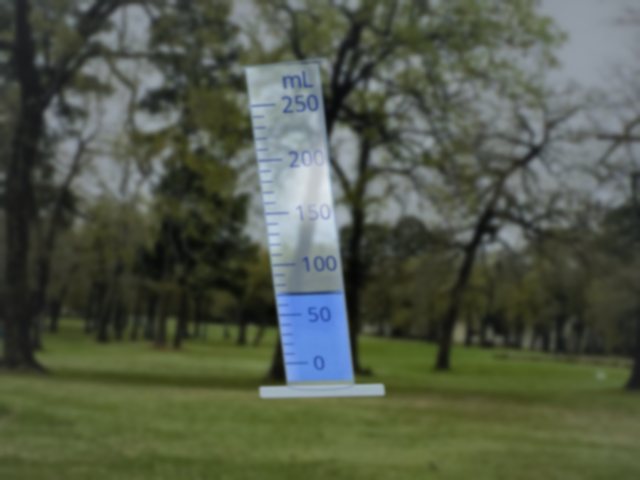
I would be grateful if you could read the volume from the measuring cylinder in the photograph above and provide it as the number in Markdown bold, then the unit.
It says **70** mL
